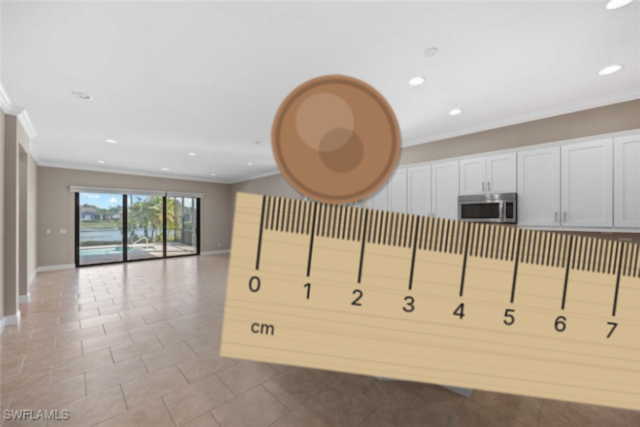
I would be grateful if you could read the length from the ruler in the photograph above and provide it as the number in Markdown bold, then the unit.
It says **2.5** cm
